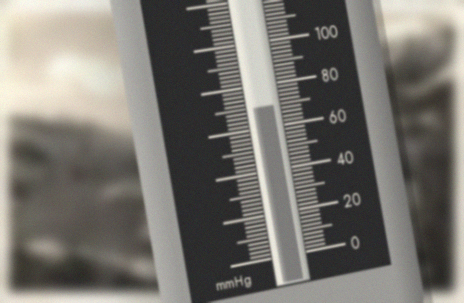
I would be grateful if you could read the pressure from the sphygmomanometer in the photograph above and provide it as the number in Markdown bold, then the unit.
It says **70** mmHg
